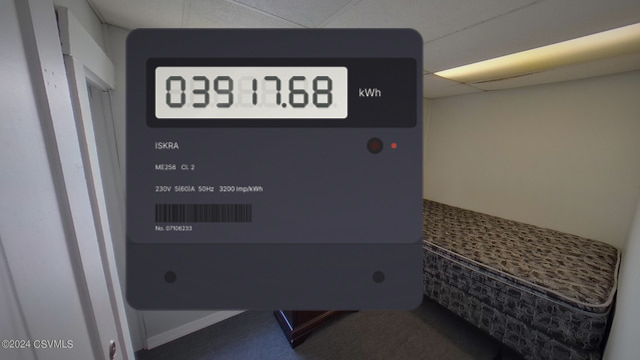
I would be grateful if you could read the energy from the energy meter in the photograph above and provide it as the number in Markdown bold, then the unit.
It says **3917.68** kWh
